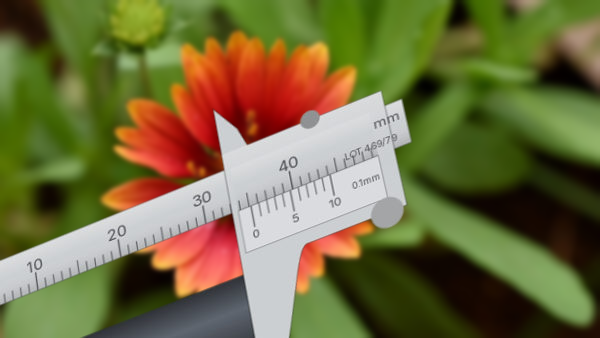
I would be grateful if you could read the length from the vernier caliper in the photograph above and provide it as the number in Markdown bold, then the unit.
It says **35.2** mm
